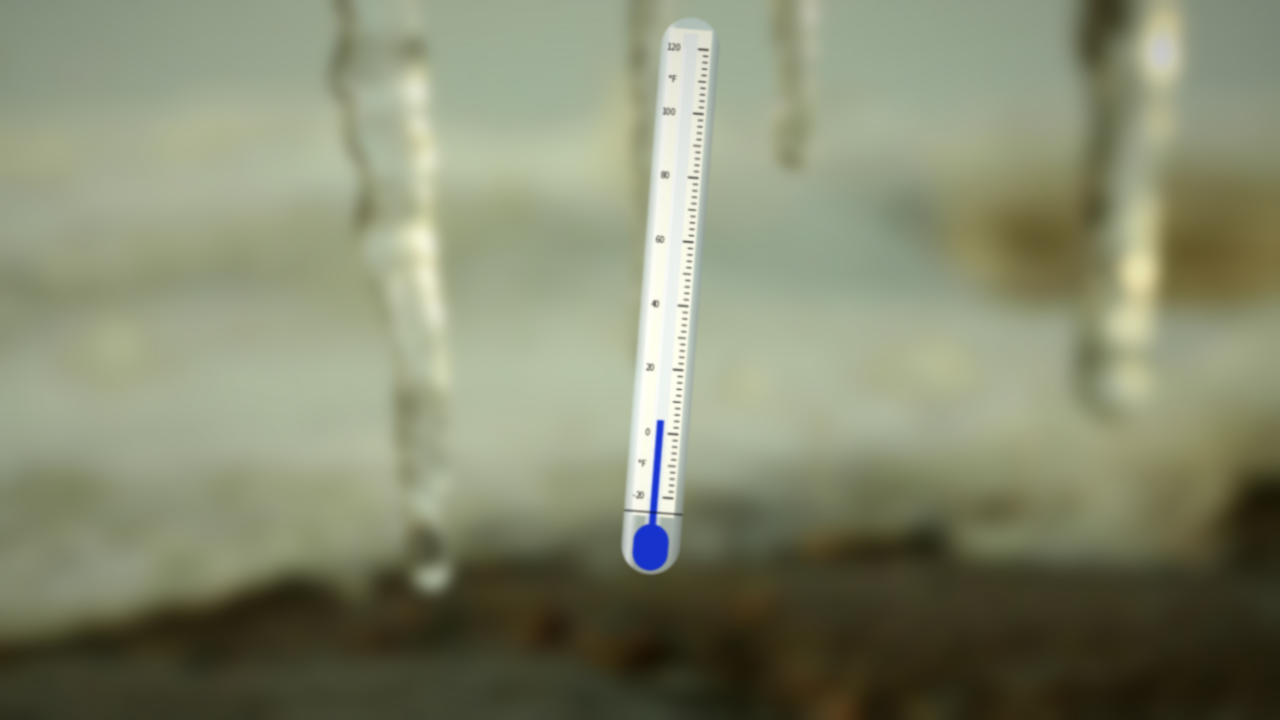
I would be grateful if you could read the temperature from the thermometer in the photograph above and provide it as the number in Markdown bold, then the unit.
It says **4** °F
